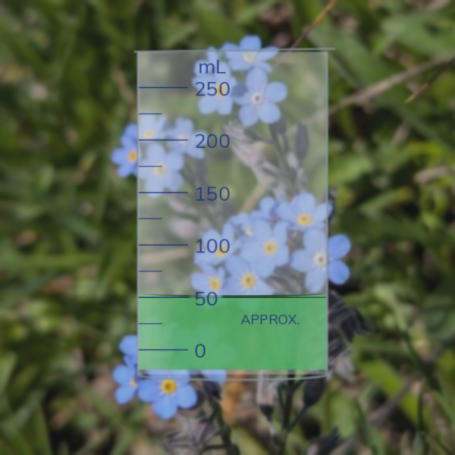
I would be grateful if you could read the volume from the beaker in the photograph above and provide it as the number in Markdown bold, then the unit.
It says **50** mL
